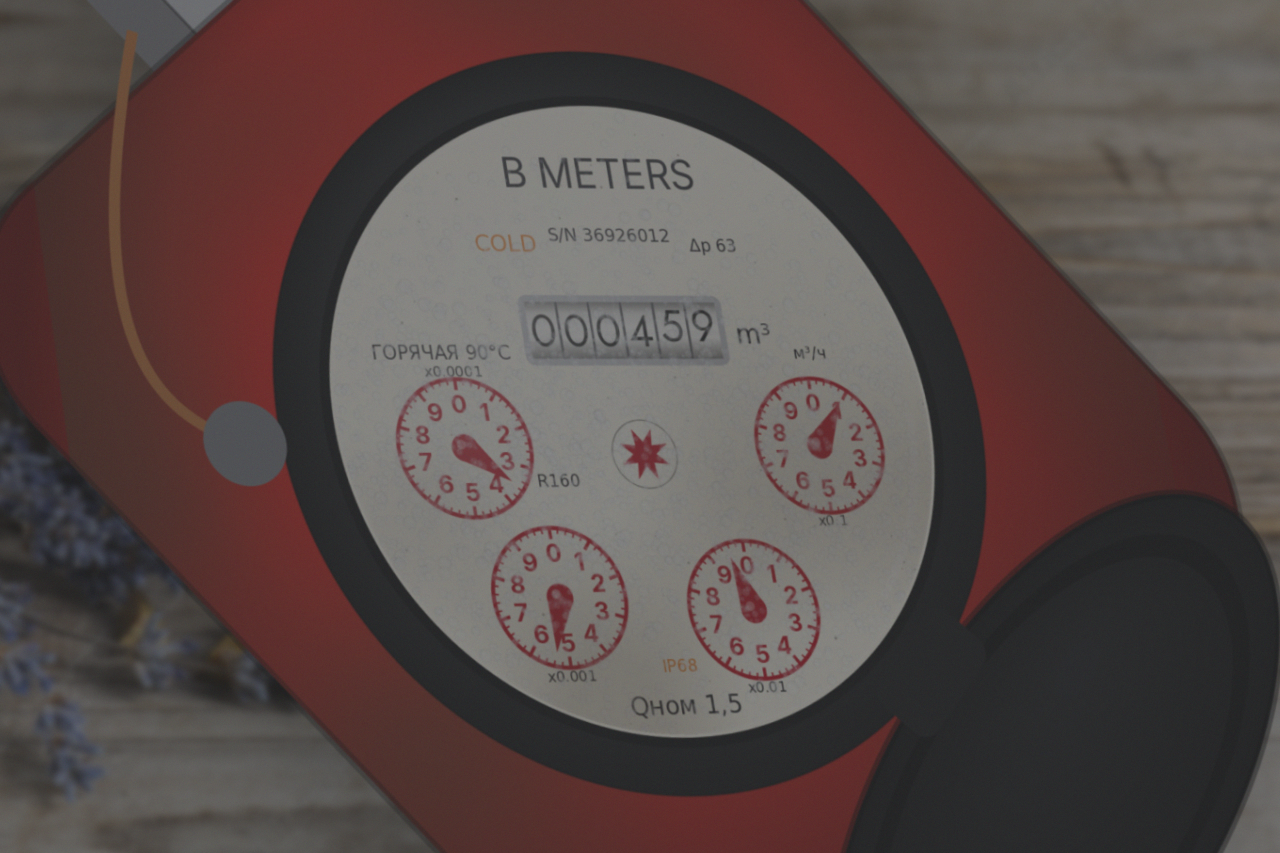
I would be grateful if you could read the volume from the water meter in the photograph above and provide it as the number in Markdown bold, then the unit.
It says **459.0953** m³
